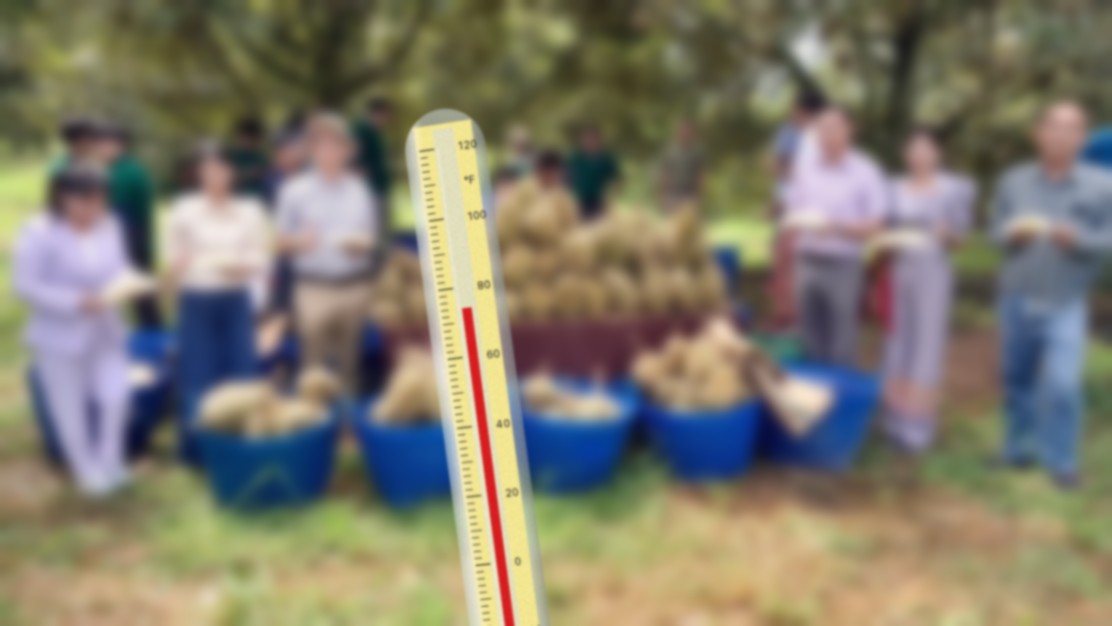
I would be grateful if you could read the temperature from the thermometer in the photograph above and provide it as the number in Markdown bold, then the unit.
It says **74** °F
